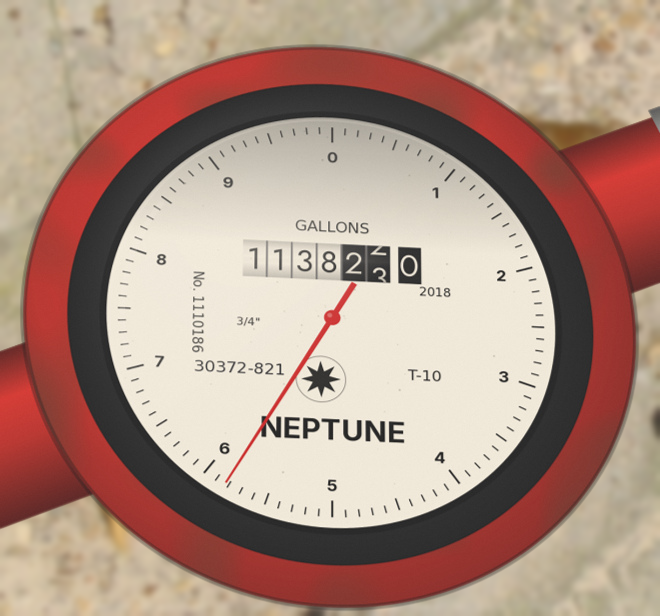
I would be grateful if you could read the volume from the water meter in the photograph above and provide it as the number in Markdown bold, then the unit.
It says **1138225.8** gal
